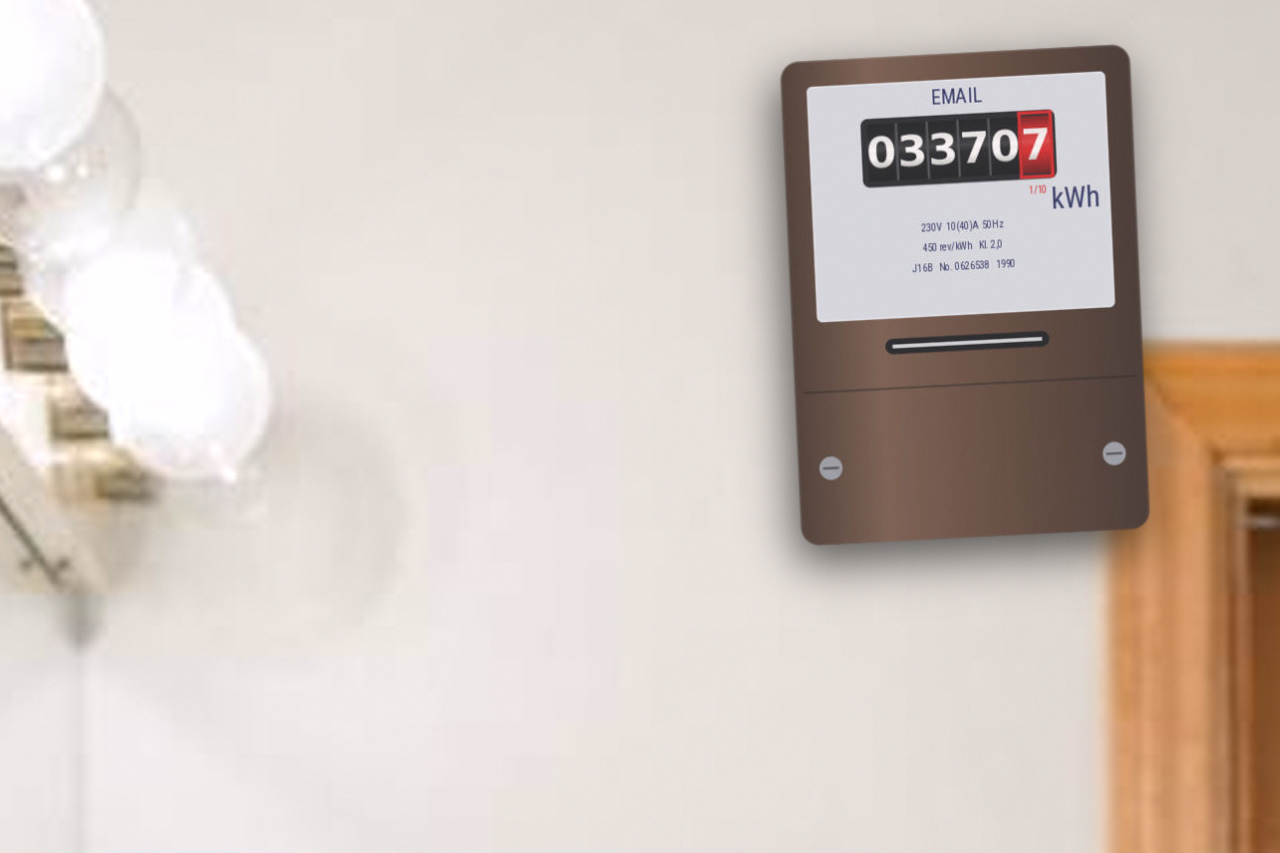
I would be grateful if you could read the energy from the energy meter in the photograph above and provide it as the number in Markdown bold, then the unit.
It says **3370.7** kWh
